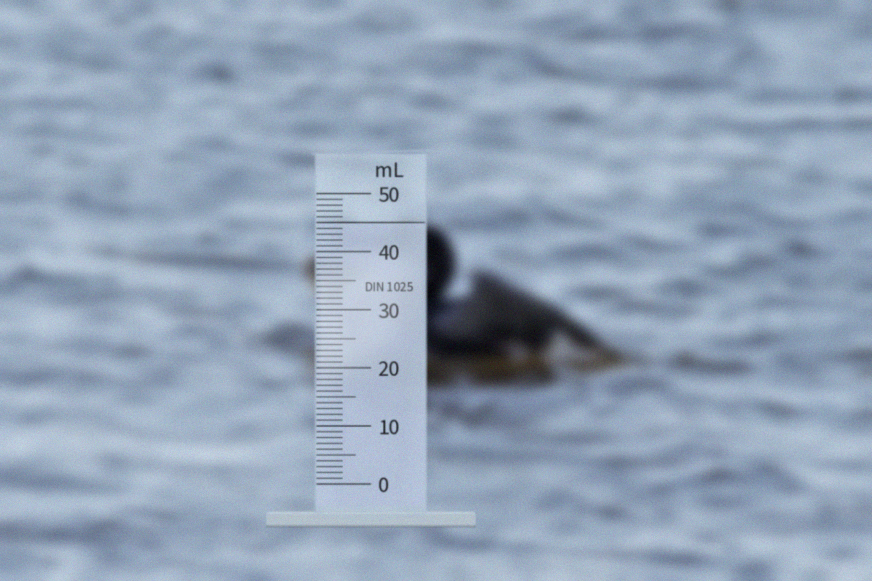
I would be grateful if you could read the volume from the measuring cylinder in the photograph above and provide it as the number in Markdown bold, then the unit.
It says **45** mL
